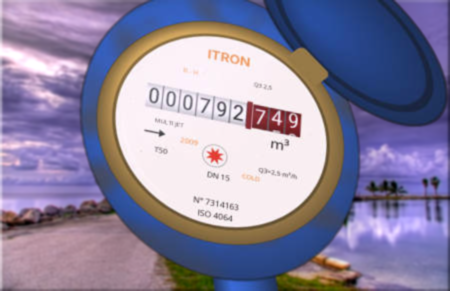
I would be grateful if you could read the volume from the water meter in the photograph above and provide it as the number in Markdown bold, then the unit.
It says **792.749** m³
